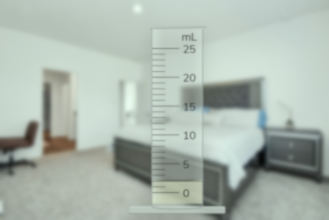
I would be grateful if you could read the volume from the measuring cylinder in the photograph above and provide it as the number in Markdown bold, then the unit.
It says **2** mL
